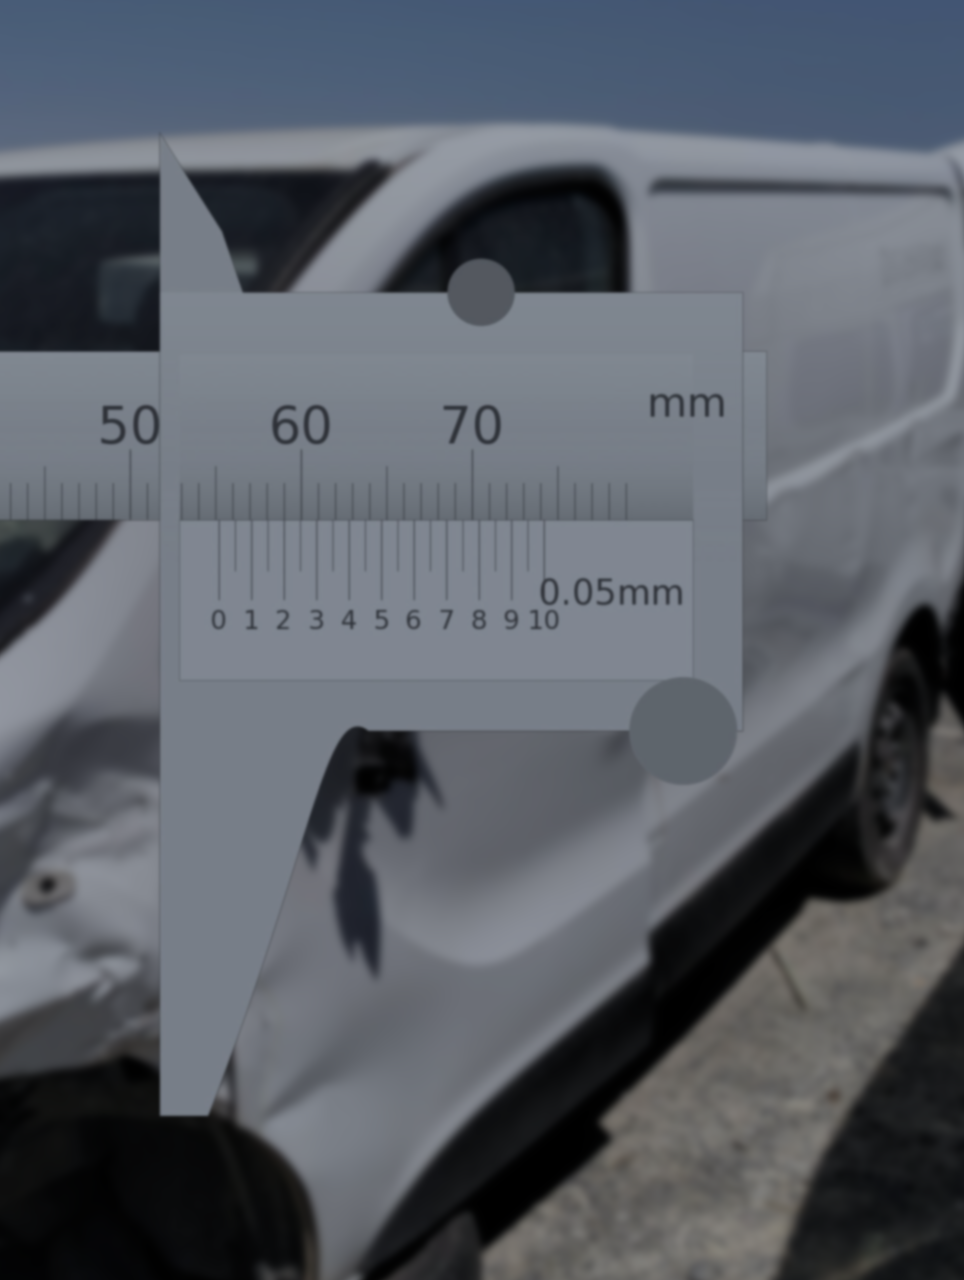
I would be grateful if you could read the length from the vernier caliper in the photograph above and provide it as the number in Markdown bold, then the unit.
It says **55.2** mm
